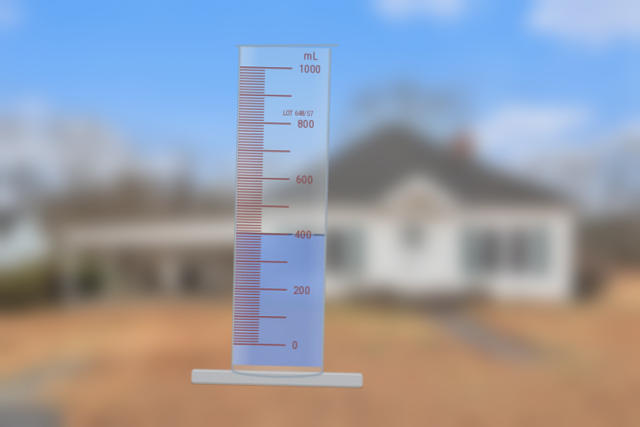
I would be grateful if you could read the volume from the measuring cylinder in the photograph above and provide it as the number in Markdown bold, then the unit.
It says **400** mL
